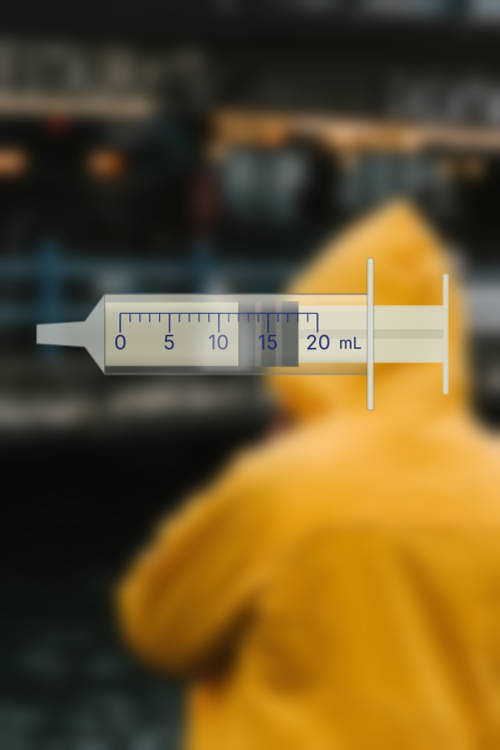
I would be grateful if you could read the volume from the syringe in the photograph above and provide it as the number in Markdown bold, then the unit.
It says **12** mL
